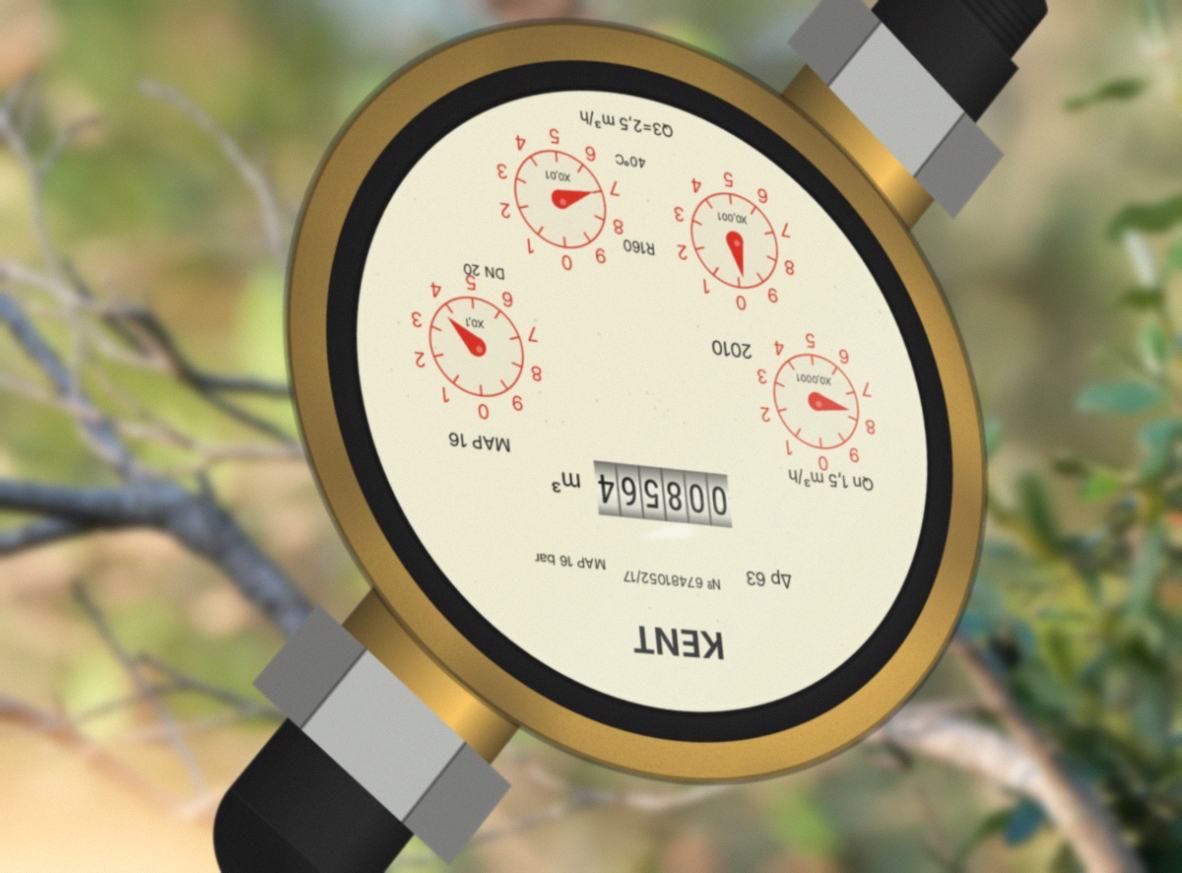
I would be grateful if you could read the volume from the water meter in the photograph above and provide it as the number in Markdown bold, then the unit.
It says **8564.3697** m³
